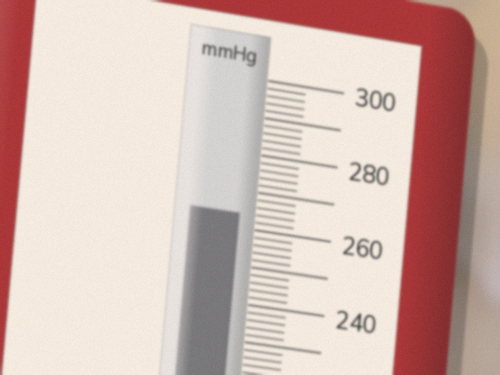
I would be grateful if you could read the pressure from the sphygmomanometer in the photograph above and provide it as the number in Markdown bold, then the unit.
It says **264** mmHg
